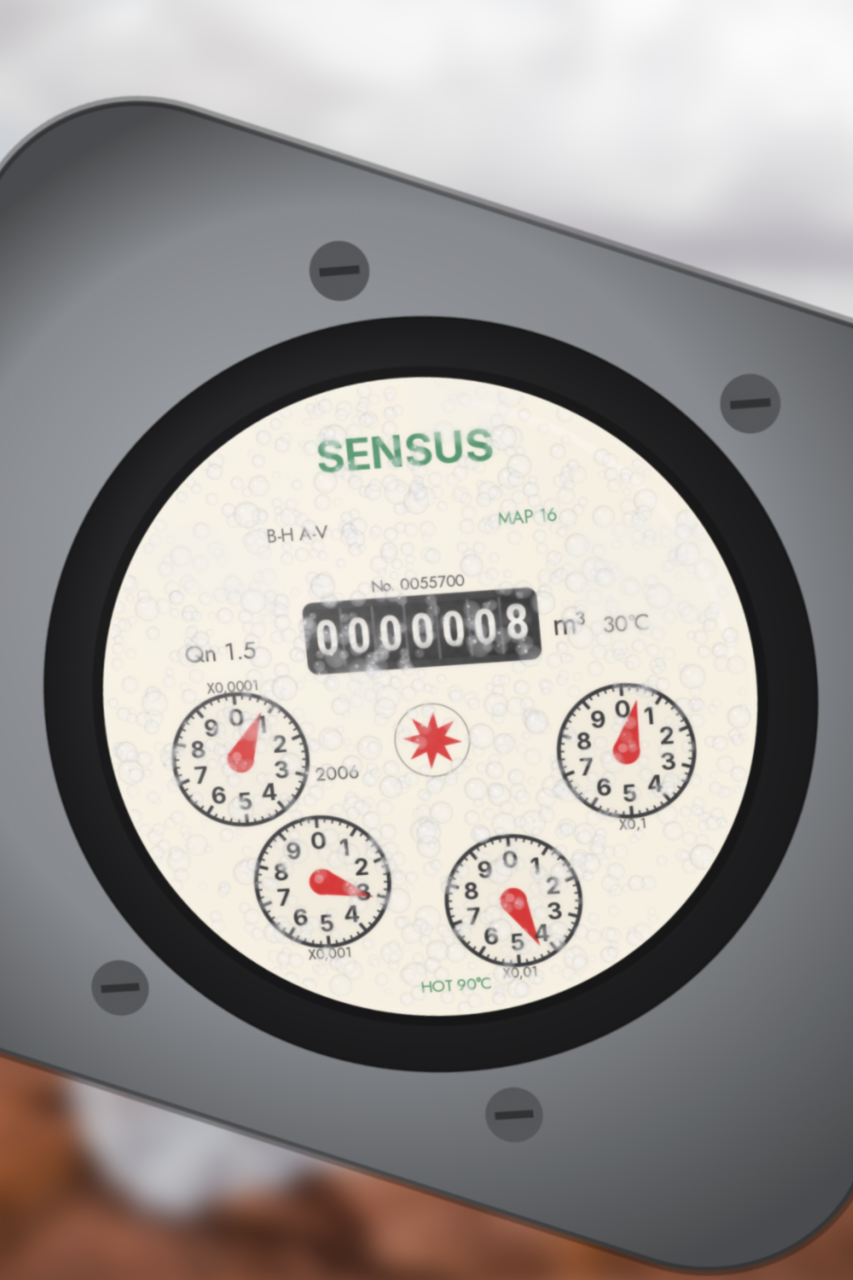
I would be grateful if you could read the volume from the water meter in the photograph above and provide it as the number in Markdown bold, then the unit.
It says **8.0430** m³
